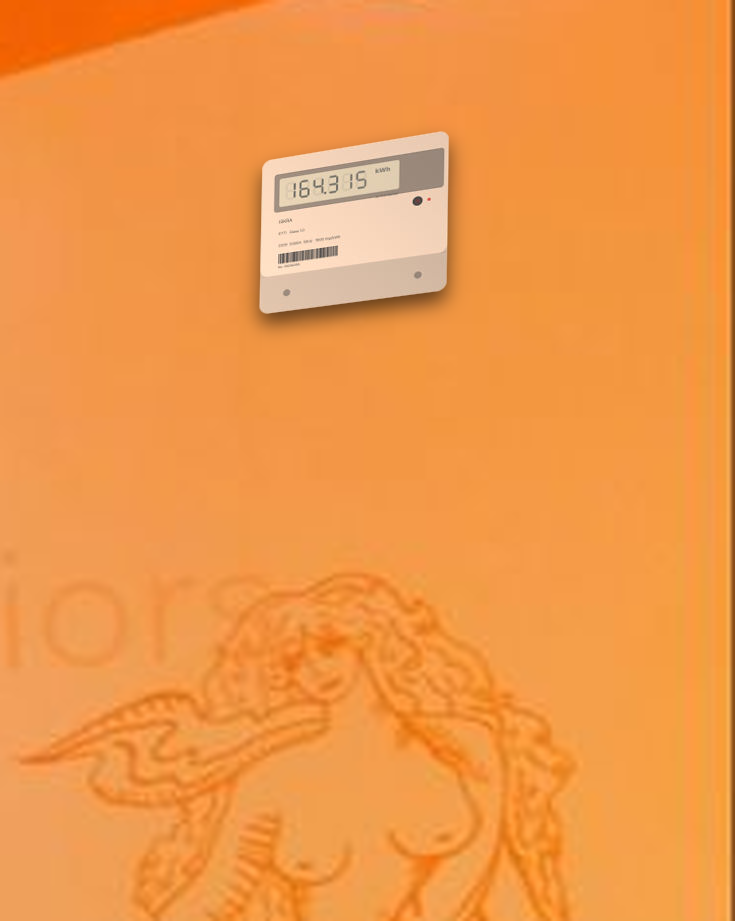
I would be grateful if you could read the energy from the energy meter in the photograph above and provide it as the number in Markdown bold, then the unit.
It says **164.315** kWh
